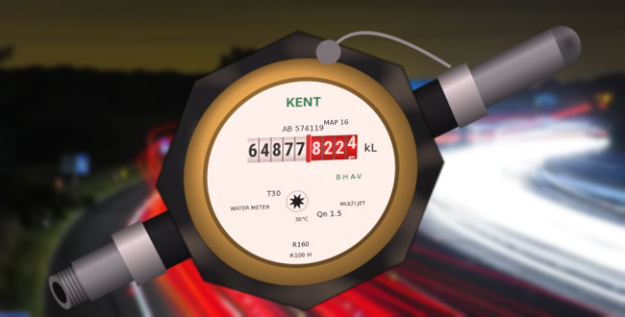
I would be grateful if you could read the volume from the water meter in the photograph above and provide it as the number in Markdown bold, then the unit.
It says **64877.8224** kL
